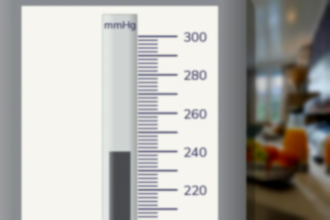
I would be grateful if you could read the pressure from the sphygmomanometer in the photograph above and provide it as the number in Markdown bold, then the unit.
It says **240** mmHg
